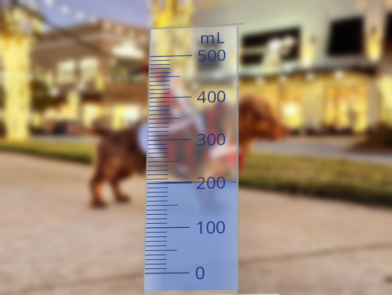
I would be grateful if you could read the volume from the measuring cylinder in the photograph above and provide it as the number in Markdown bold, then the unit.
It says **200** mL
